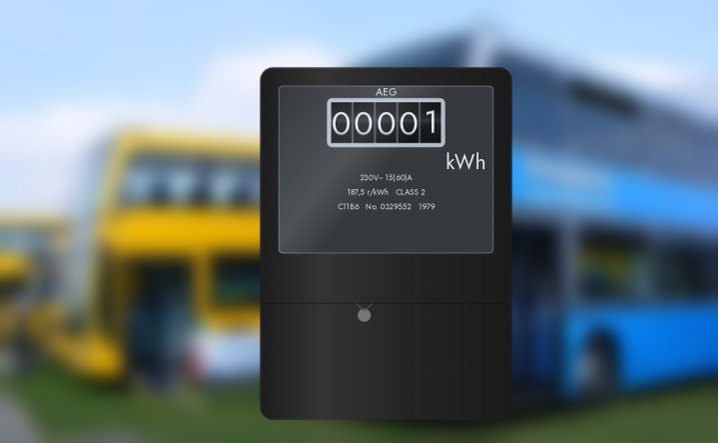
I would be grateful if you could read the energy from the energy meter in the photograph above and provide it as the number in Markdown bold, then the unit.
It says **1** kWh
